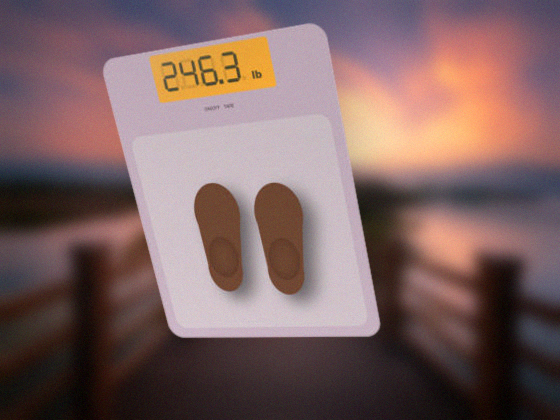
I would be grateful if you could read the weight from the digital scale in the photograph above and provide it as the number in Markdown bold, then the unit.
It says **246.3** lb
